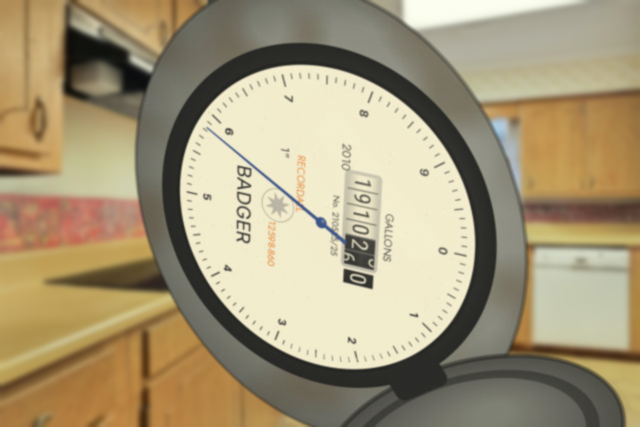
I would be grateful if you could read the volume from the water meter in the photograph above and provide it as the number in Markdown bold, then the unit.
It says **1910255.8** gal
